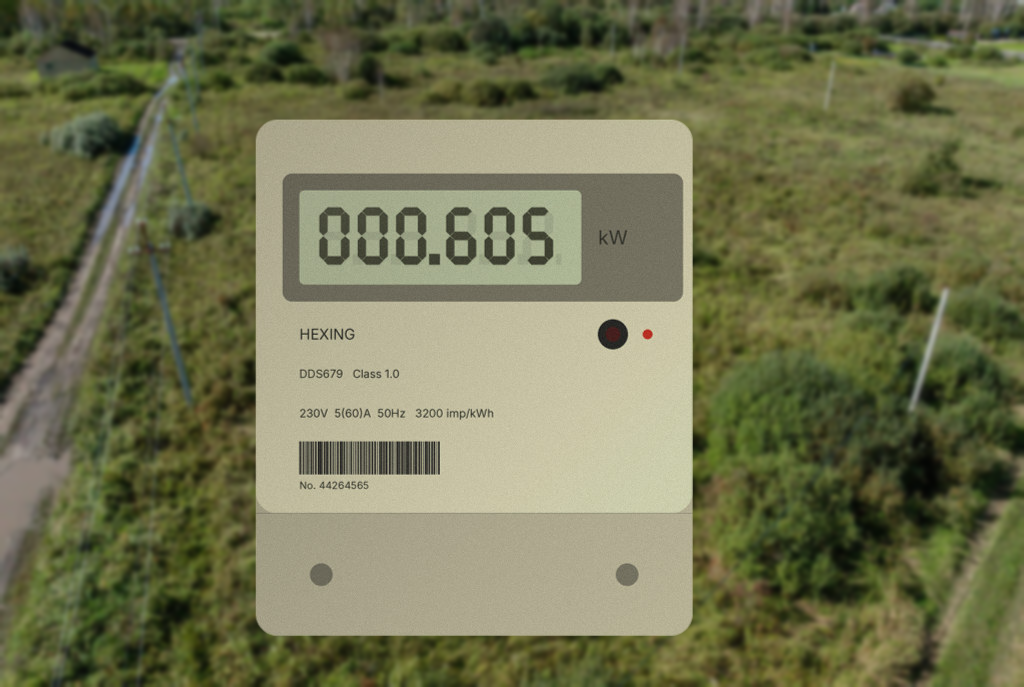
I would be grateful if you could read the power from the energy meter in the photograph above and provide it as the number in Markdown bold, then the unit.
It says **0.605** kW
